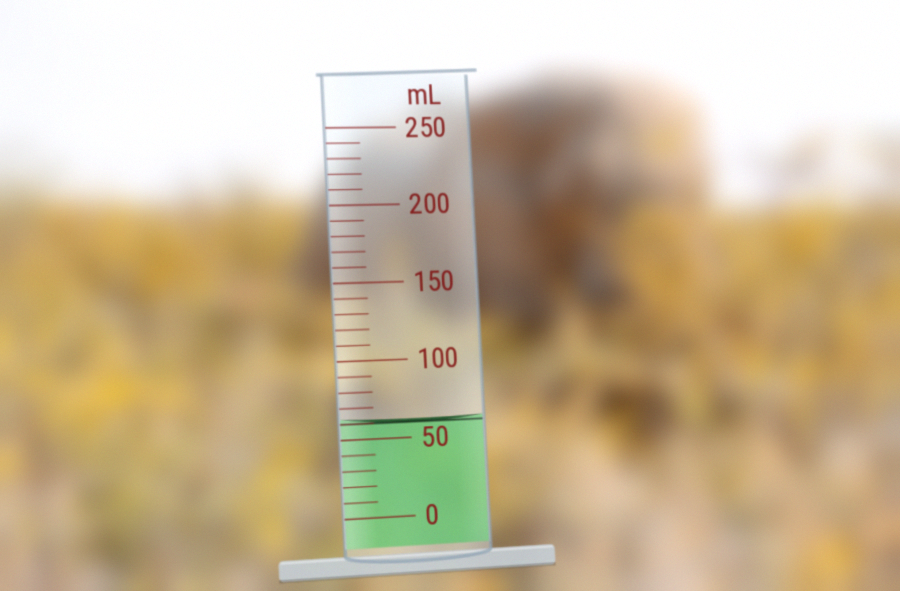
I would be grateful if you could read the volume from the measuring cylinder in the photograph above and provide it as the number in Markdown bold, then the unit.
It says **60** mL
